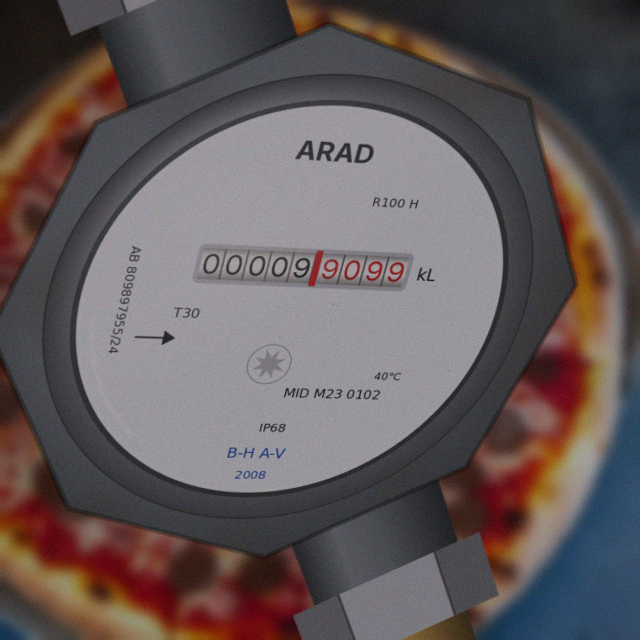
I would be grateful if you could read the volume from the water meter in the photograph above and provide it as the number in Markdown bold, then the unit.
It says **9.9099** kL
